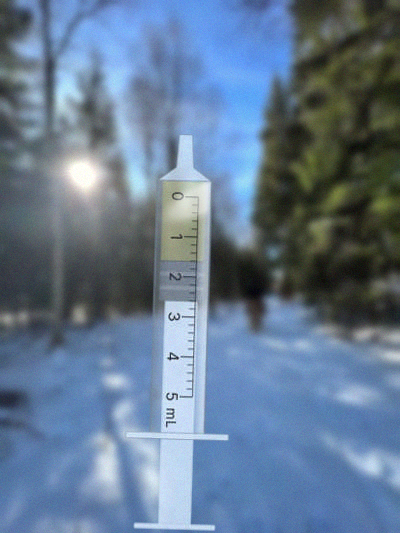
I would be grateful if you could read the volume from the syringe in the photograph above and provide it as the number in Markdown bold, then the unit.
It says **1.6** mL
